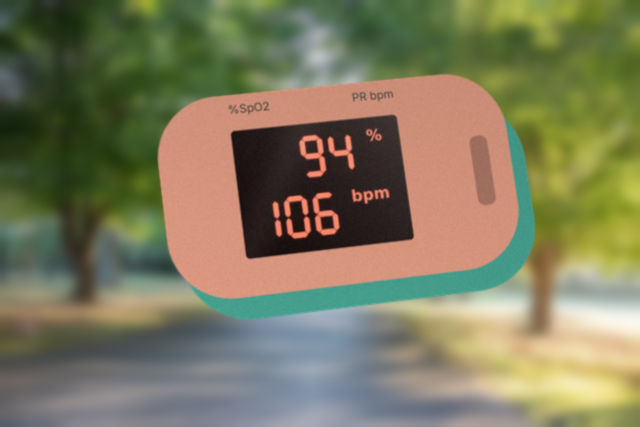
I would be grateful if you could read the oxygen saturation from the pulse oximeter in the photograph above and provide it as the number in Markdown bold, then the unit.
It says **94** %
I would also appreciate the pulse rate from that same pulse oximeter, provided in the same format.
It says **106** bpm
